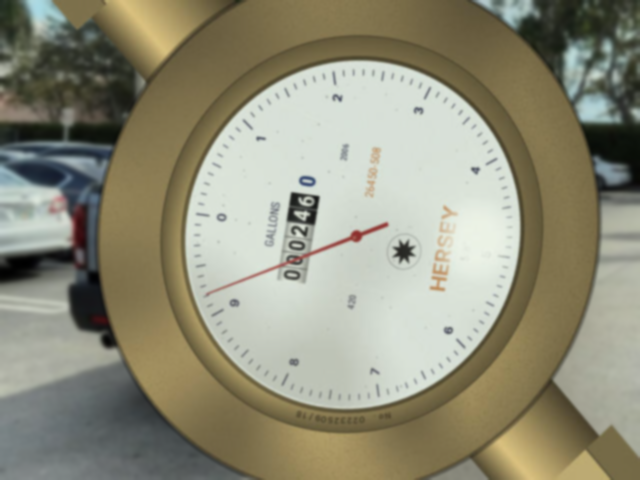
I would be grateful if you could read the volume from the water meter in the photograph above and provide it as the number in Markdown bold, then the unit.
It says **2459.2** gal
